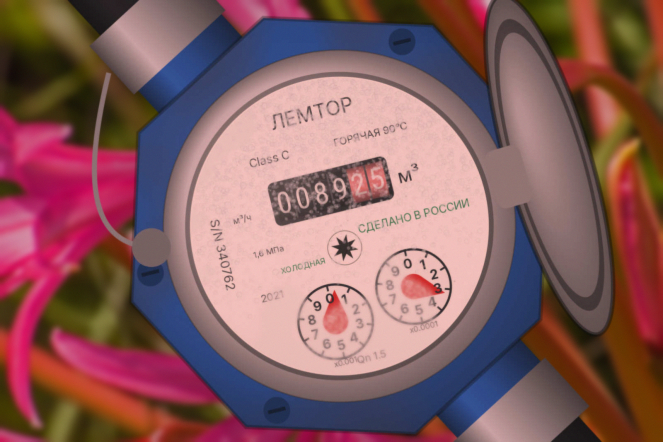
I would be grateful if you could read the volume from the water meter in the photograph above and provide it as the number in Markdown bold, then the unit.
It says **89.2503** m³
